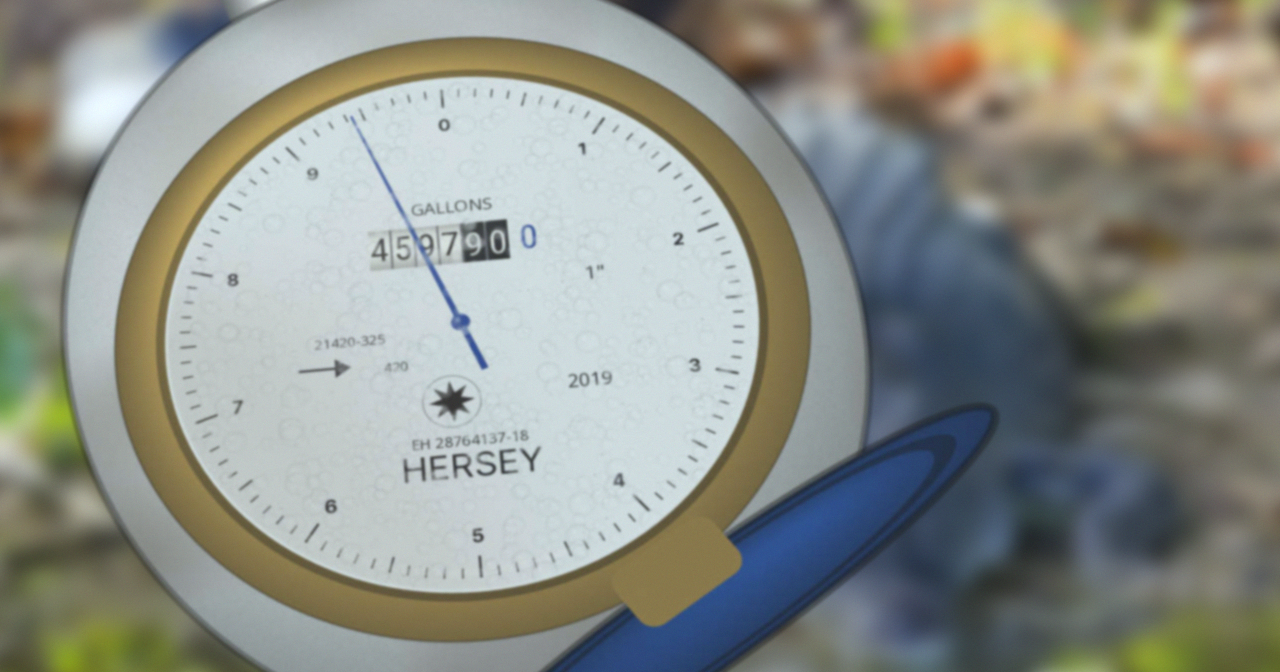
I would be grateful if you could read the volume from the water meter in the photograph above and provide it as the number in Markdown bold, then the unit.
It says **4597899.4** gal
